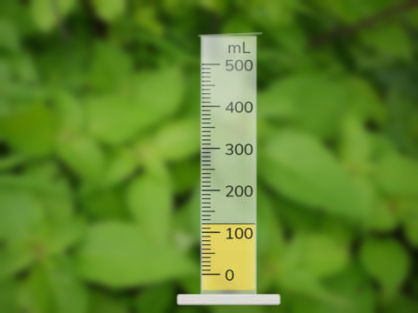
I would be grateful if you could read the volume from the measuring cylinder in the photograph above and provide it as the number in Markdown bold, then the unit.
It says **120** mL
